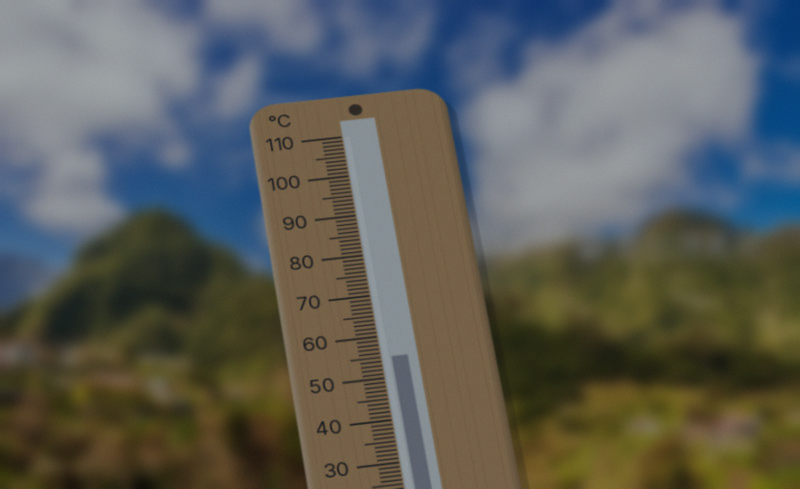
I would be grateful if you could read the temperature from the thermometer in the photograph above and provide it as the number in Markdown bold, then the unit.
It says **55** °C
